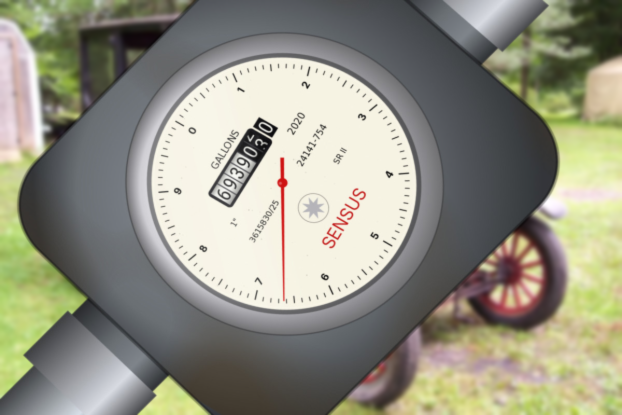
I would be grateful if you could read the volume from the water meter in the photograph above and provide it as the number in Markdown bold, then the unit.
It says **6939026.6** gal
